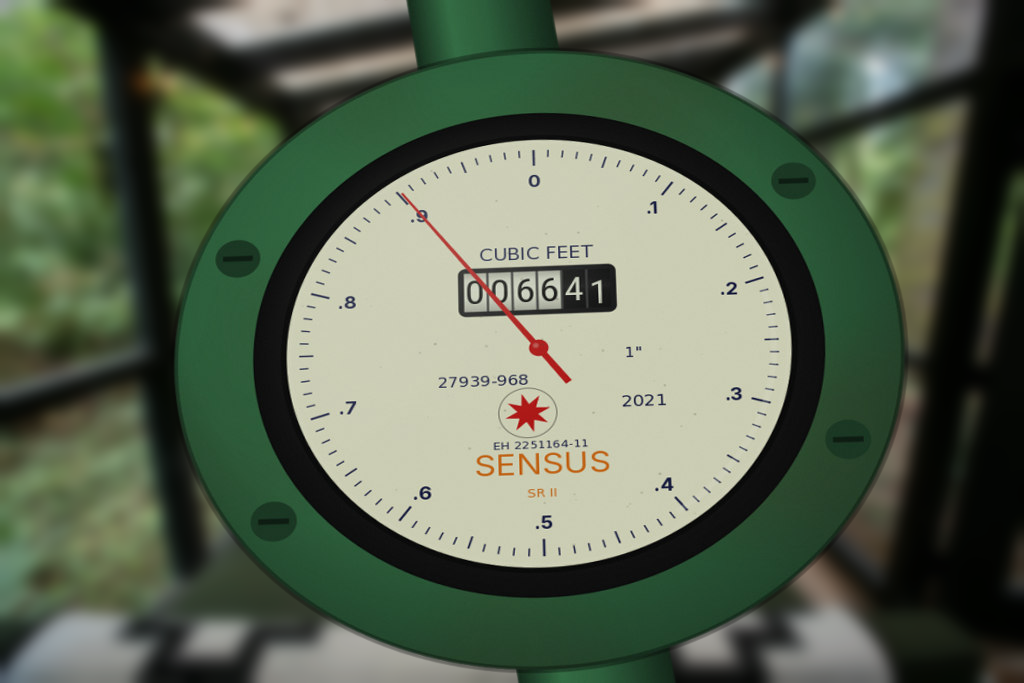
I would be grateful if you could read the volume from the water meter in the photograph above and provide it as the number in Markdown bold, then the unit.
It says **6640.90** ft³
